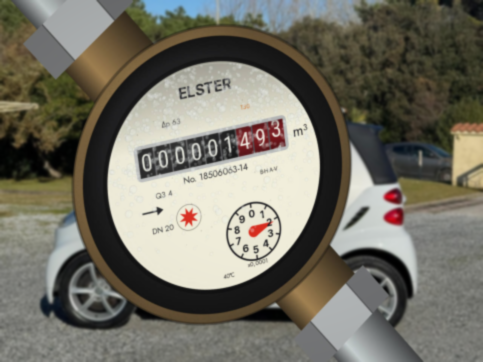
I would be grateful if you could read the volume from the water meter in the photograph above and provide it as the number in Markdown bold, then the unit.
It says **1.4932** m³
